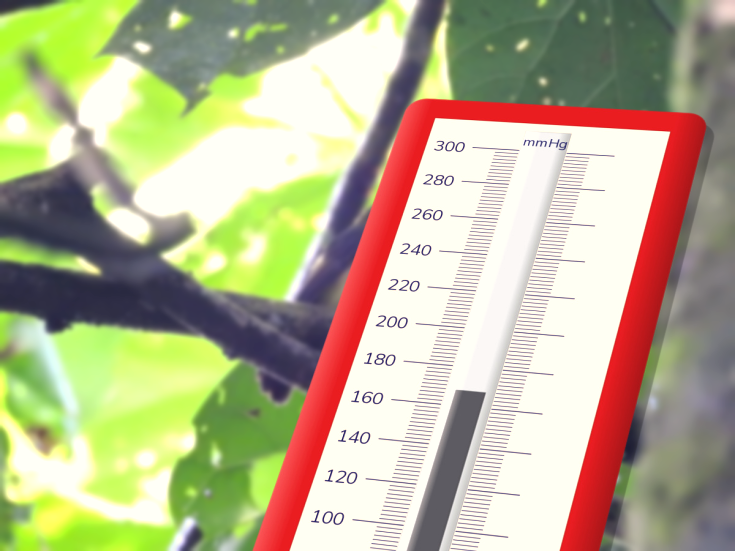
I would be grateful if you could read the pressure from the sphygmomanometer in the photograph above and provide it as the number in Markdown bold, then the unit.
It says **168** mmHg
